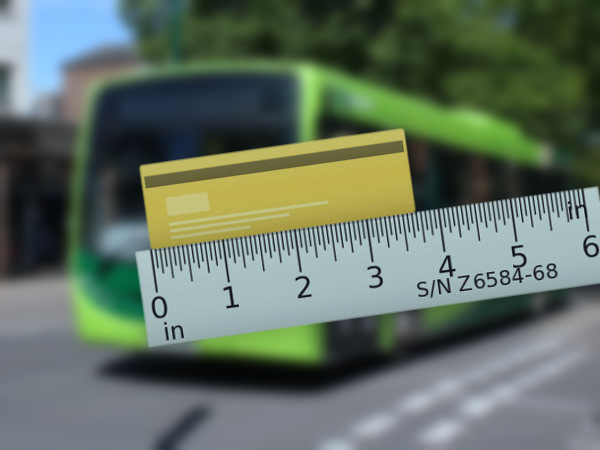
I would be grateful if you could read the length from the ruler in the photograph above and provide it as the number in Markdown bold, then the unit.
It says **3.6875** in
